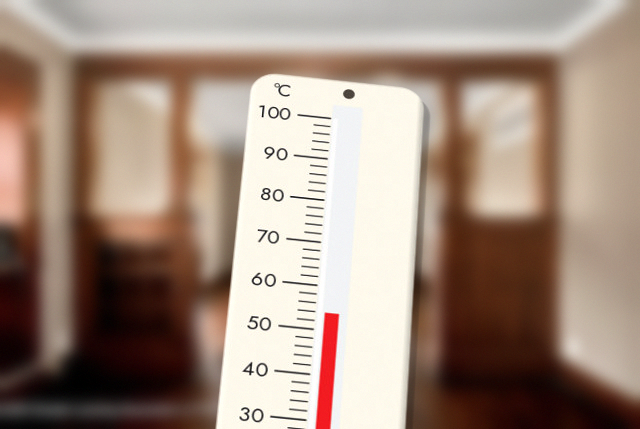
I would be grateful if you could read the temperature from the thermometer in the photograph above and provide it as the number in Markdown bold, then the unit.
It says **54** °C
